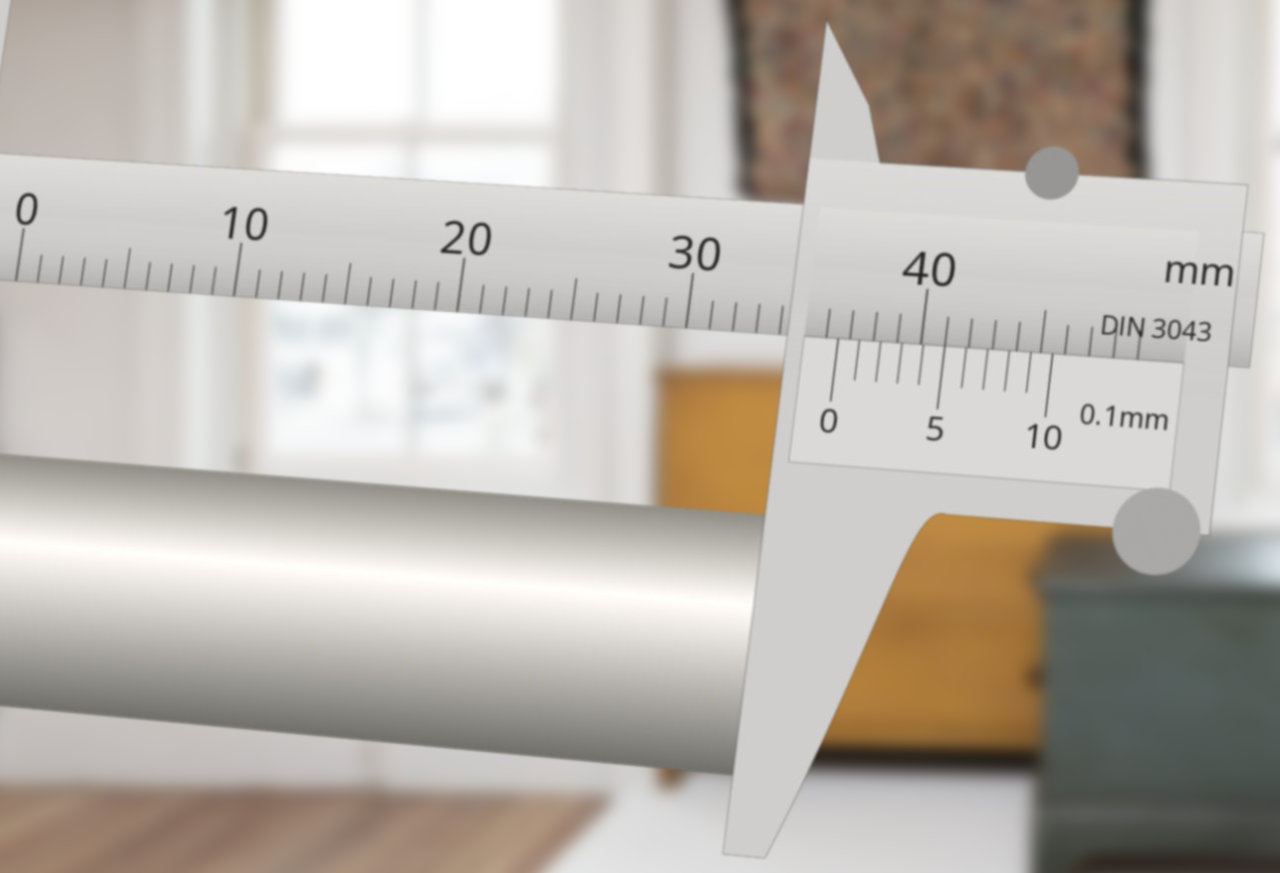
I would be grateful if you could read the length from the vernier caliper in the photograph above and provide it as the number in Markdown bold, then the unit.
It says **36.5** mm
